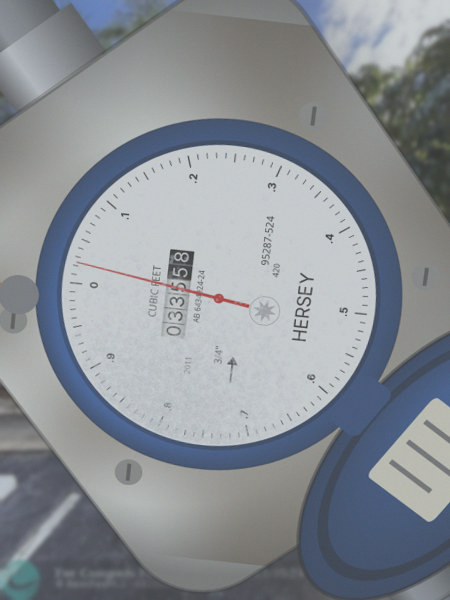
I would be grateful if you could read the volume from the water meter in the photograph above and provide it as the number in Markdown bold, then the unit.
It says **33558.02** ft³
